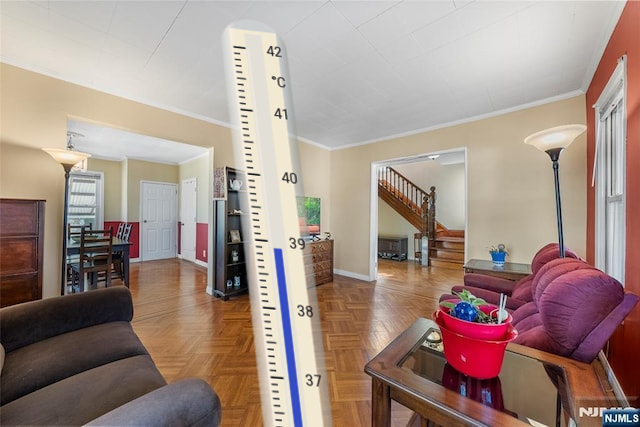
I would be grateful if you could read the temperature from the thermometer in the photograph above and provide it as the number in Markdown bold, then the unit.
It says **38.9** °C
